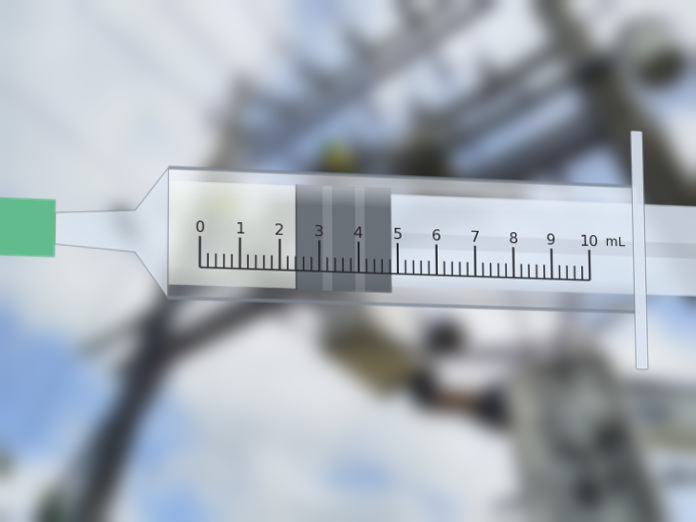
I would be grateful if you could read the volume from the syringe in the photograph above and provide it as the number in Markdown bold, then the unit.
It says **2.4** mL
